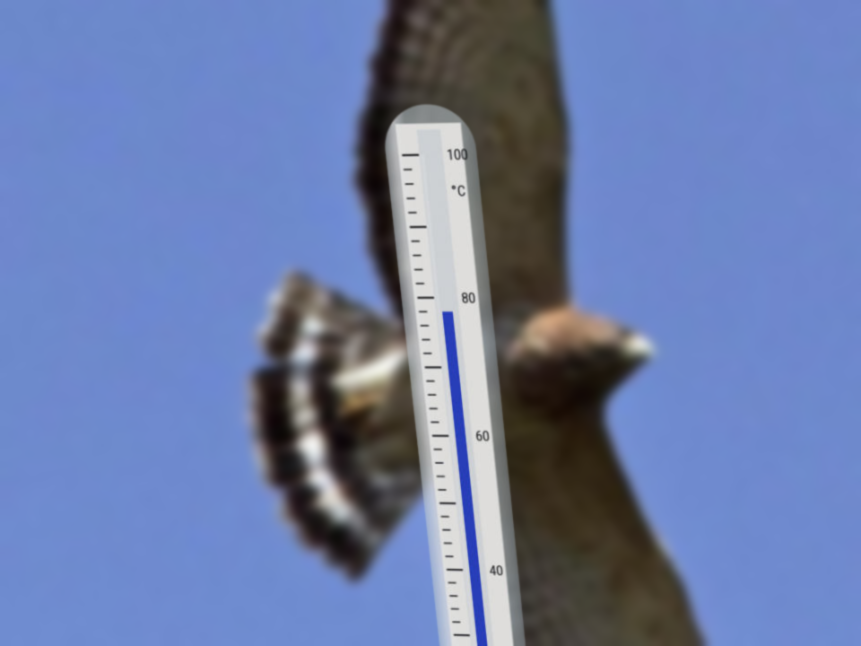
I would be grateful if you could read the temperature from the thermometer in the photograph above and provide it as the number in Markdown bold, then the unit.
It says **78** °C
